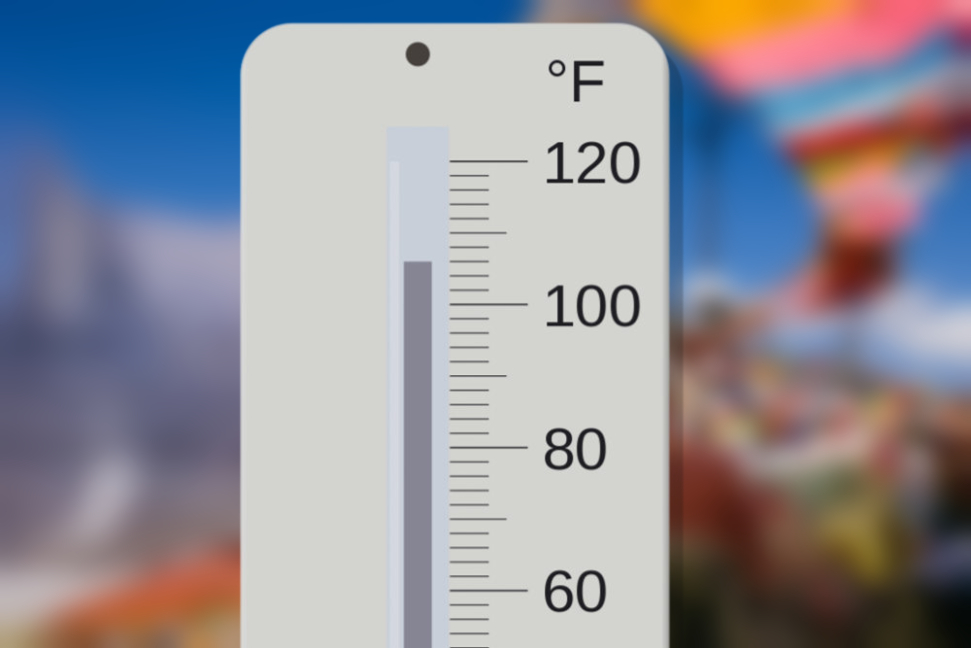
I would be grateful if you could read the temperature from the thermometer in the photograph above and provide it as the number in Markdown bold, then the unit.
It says **106** °F
